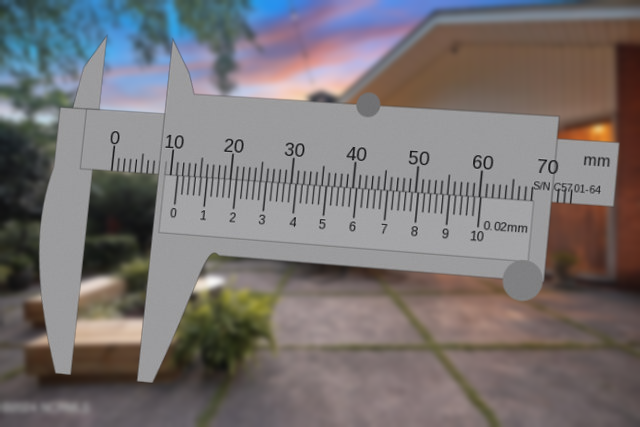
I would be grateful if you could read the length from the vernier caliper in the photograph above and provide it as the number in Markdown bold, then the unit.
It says **11.2** mm
